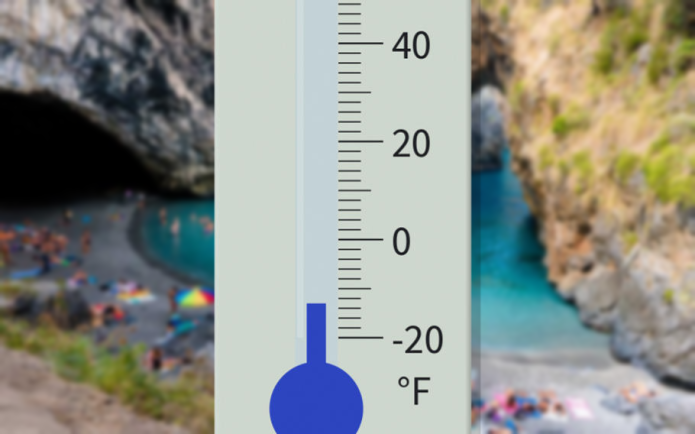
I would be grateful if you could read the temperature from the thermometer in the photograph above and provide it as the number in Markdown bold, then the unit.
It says **-13** °F
